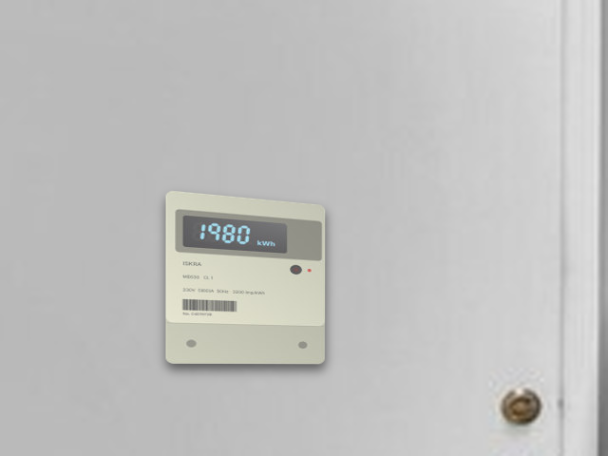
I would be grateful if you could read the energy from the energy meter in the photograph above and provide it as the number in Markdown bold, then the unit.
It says **1980** kWh
